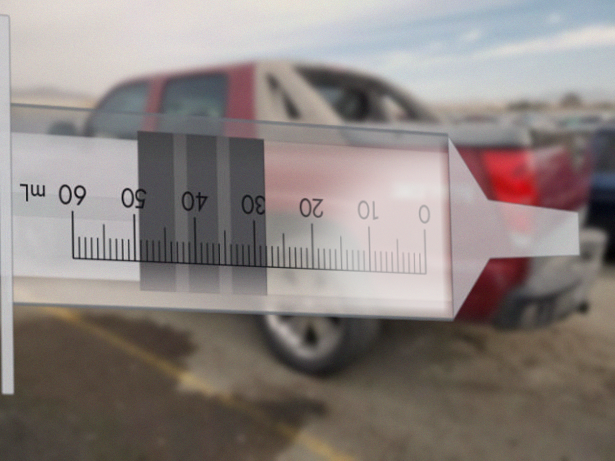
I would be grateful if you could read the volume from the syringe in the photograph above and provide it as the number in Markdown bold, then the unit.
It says **28** mL
